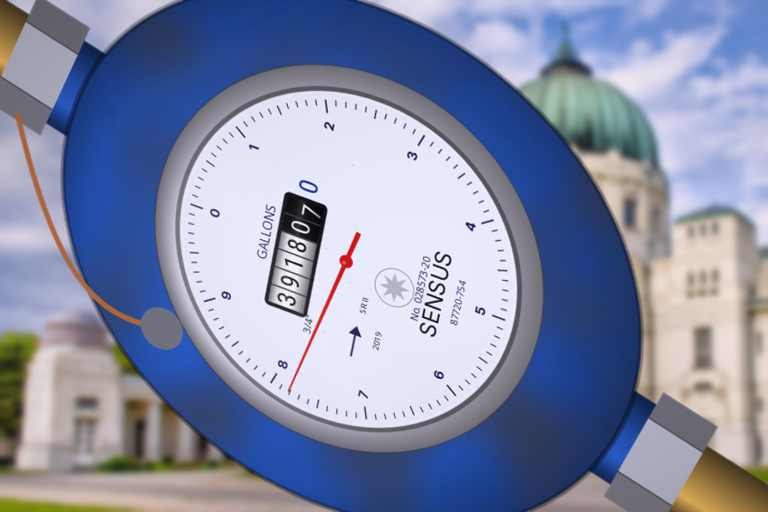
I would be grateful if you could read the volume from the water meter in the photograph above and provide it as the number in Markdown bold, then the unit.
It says **3918067.8** gal
